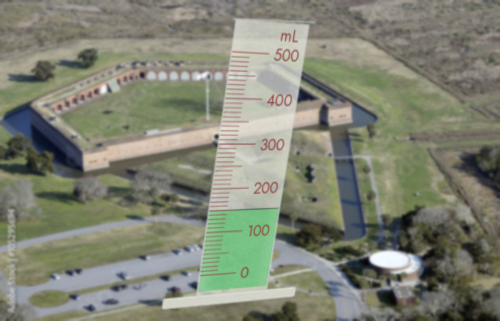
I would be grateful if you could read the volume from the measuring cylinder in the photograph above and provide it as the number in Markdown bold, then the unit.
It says **150** mL
